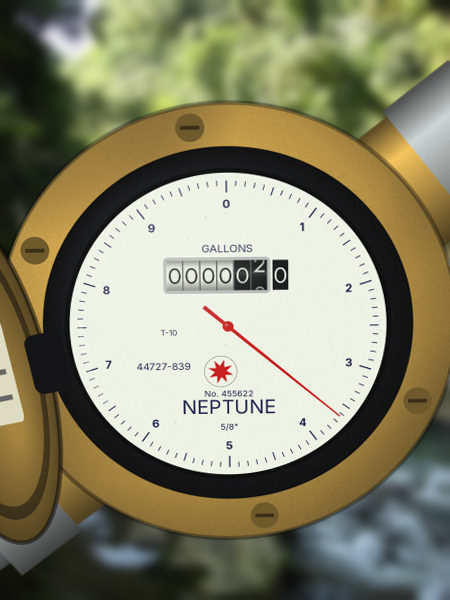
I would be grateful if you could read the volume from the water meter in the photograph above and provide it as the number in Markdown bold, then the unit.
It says **23.6** gal
